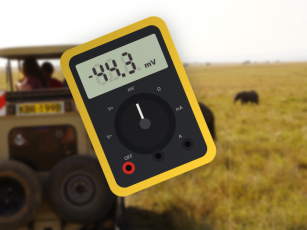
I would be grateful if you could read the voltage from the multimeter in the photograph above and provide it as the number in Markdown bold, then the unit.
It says **-44.3** mV
